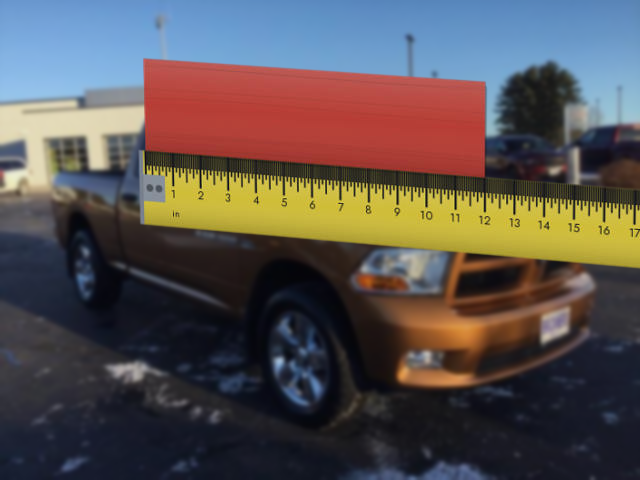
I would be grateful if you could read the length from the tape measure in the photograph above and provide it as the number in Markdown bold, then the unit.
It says **12** in
